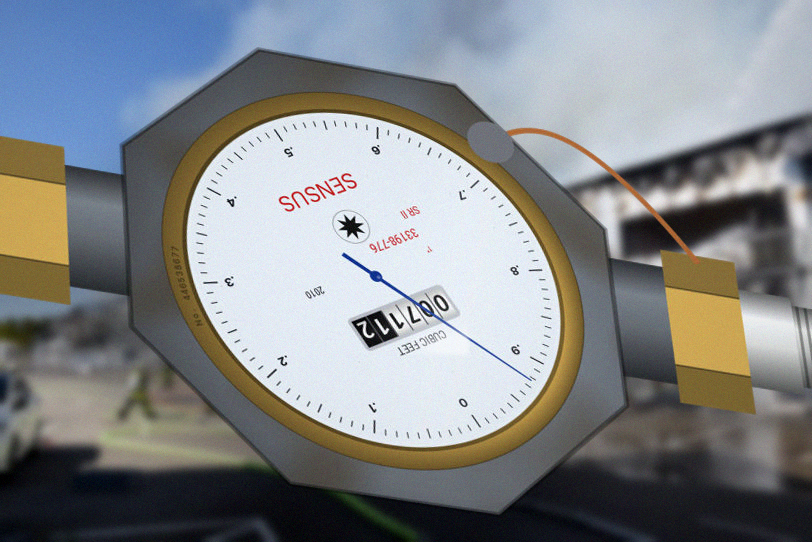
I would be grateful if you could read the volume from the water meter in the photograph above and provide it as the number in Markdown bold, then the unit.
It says **7111.92** ft³
